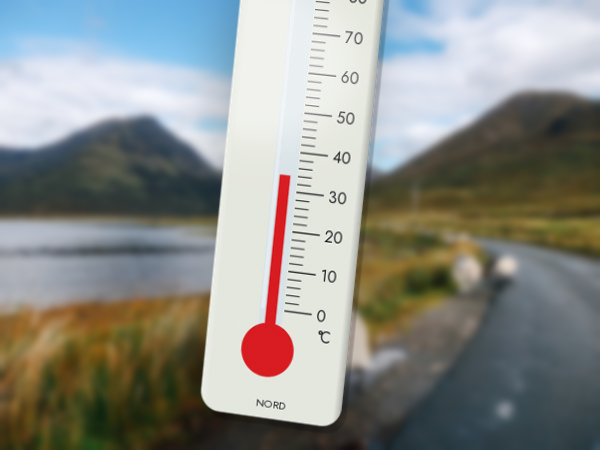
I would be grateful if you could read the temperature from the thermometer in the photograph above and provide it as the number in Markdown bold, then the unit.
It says **34** °C
